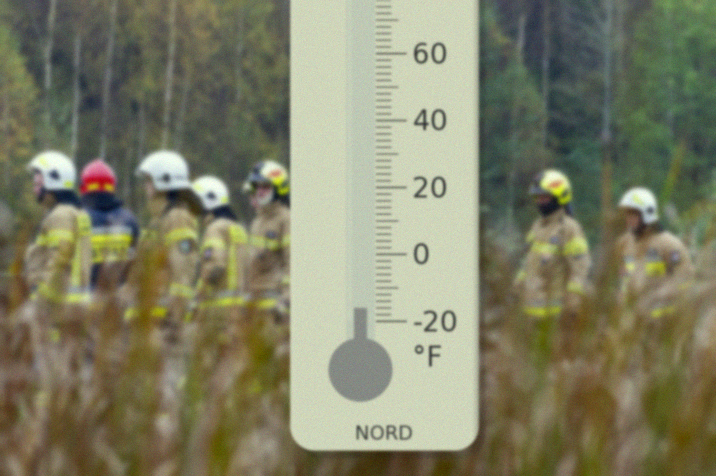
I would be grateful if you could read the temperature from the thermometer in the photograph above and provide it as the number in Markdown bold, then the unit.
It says **-16** °F
